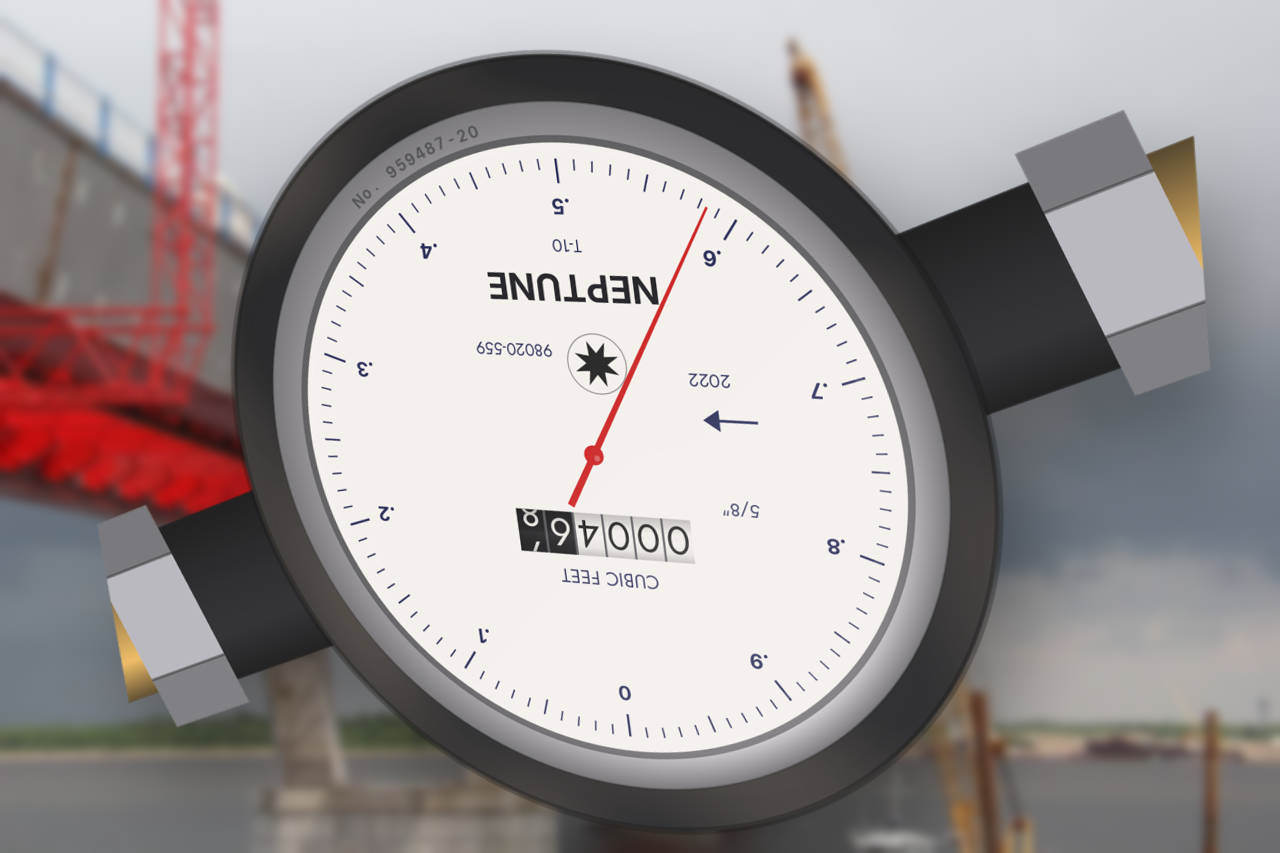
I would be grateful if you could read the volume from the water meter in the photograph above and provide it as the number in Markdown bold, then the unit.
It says **467.58** ft³
